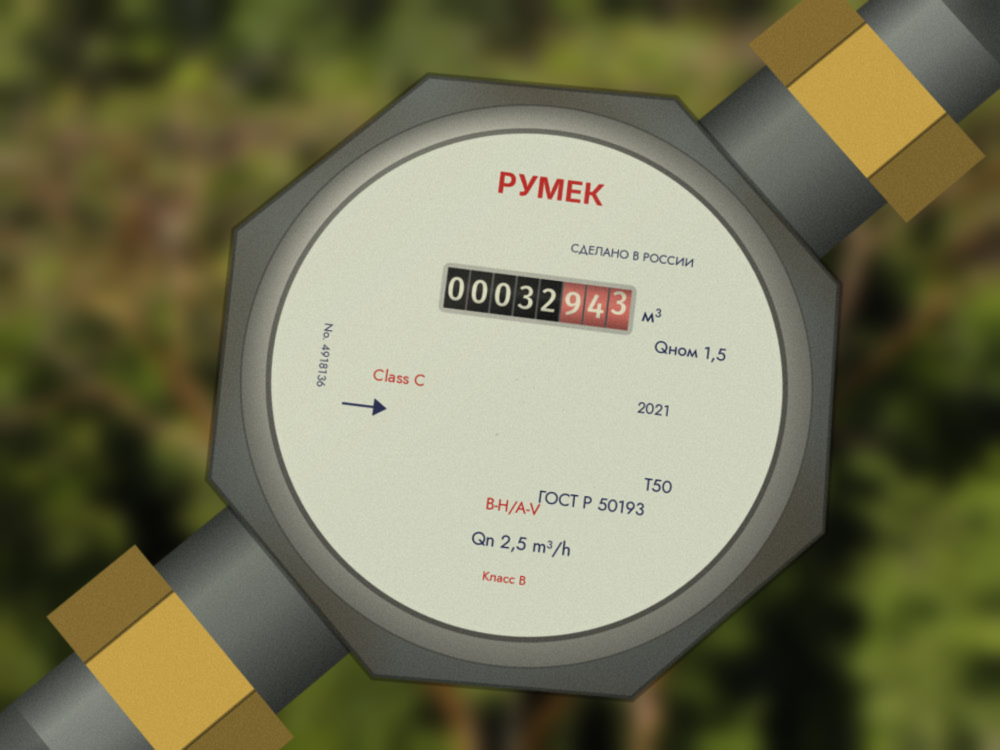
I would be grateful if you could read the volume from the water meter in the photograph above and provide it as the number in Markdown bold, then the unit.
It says **32.943** m³
